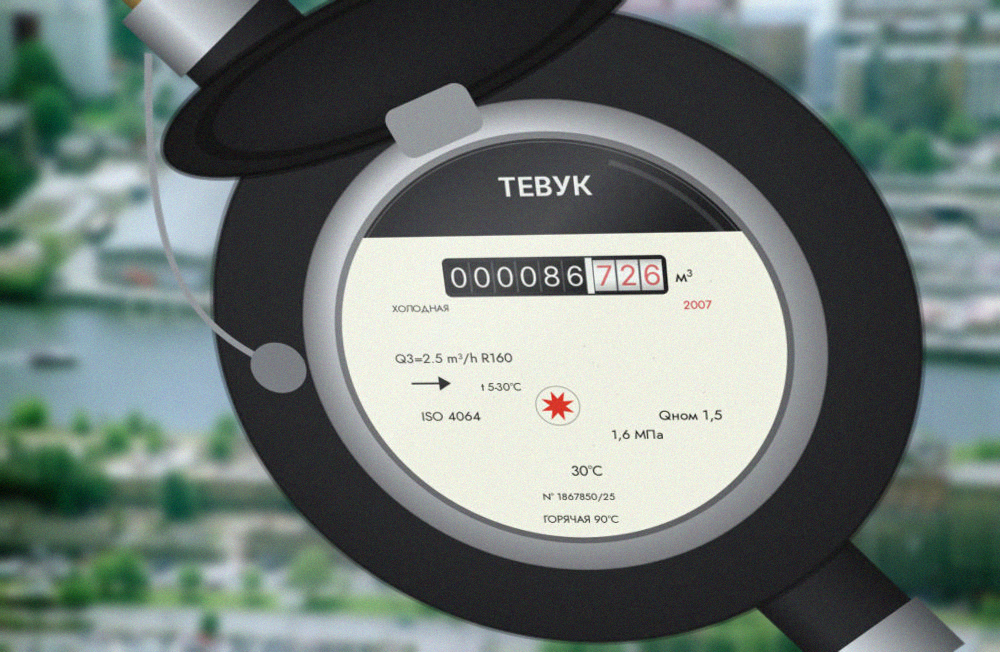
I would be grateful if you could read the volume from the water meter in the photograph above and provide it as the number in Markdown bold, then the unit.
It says **86.726** m³
